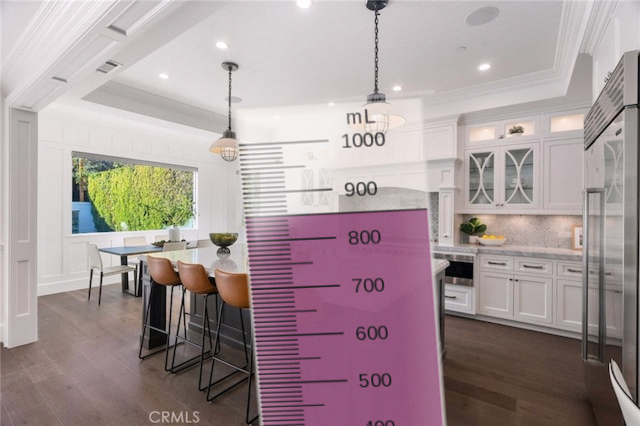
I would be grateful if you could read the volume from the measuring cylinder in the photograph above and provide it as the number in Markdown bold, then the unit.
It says **850** mL
